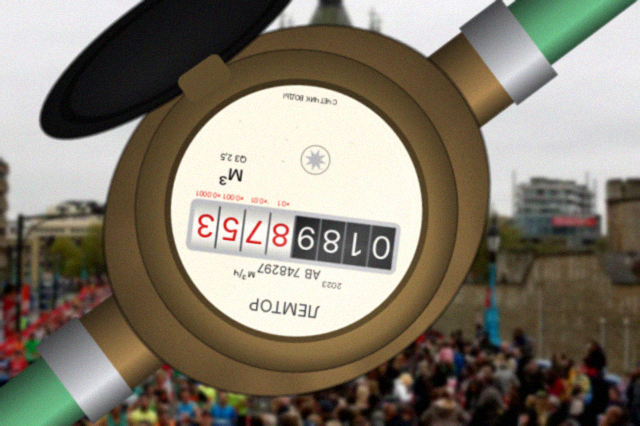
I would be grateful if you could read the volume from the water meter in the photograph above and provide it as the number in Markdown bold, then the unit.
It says **189.8753** m³
